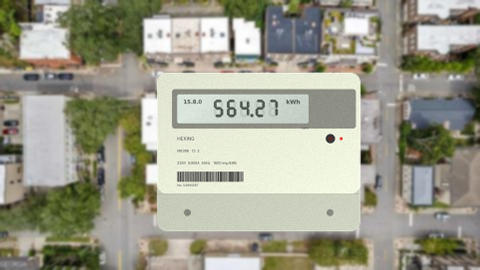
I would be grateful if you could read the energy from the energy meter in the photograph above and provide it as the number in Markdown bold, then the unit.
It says **564.27** kWh
